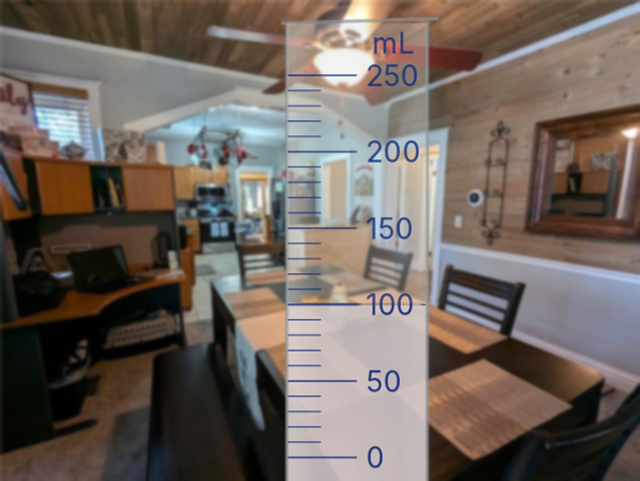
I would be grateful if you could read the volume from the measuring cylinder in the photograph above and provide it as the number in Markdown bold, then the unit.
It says **100** mL
